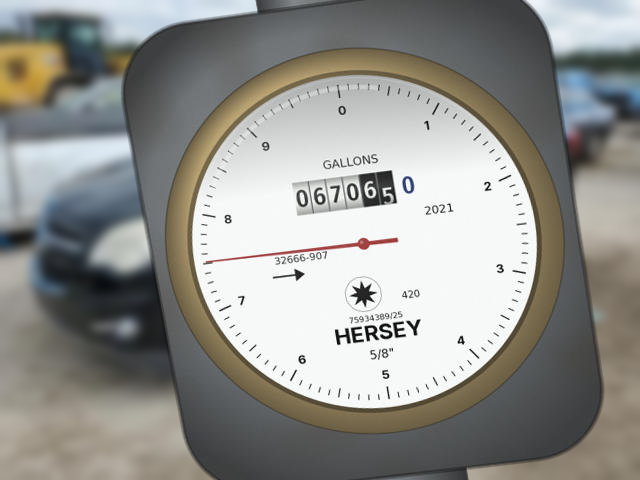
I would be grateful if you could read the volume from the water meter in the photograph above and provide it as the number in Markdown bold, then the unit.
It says **670647.5** gal
